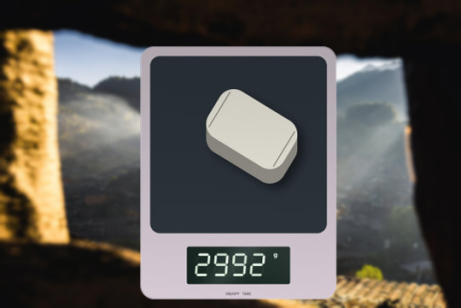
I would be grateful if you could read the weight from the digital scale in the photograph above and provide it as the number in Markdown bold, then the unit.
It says **2992** g
